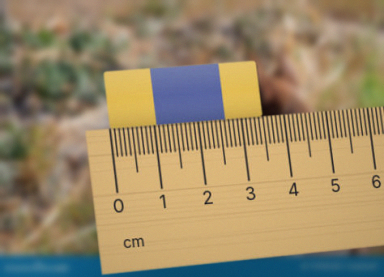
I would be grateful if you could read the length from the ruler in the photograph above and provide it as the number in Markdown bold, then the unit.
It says **3.5** cm
